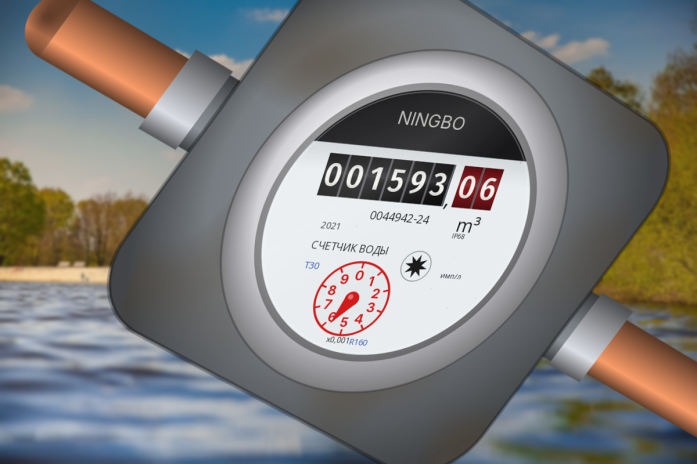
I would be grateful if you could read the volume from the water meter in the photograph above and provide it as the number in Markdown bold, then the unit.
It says **1593.065** m³
